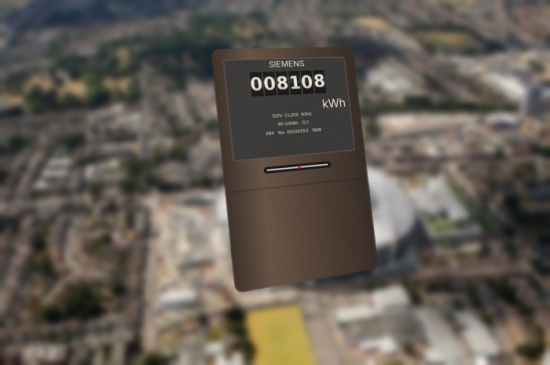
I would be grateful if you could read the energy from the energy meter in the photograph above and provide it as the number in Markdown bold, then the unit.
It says **8108** kWh
